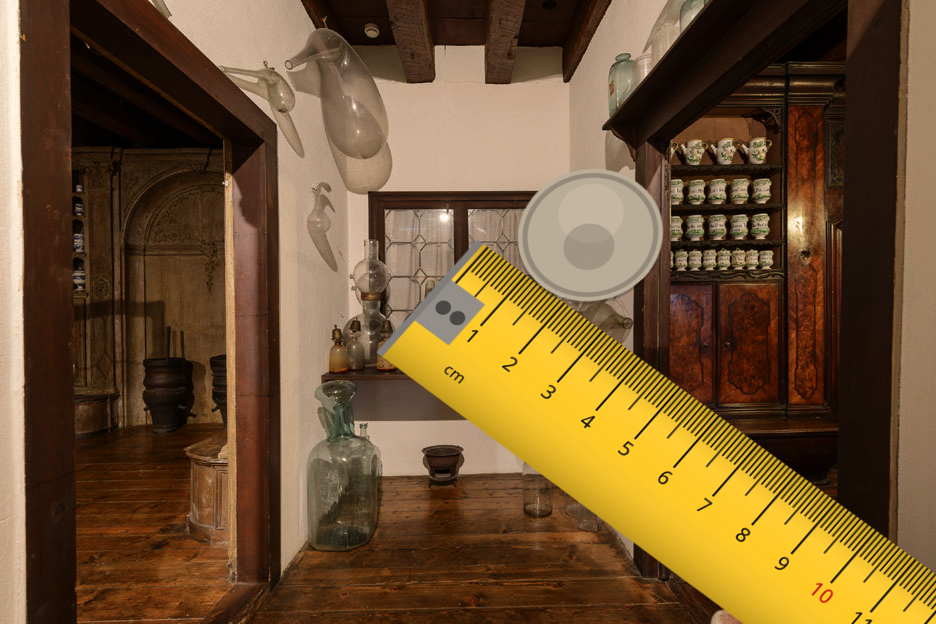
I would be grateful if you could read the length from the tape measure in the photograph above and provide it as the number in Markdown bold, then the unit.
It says **2.9** cm
